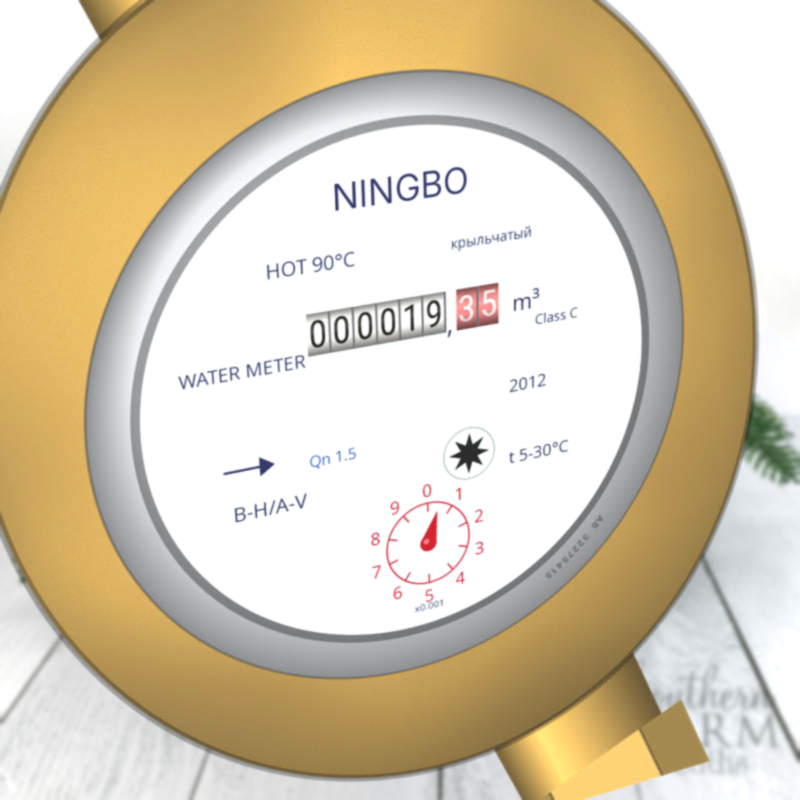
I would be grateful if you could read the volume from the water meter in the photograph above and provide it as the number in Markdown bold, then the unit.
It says **19.350** m³
